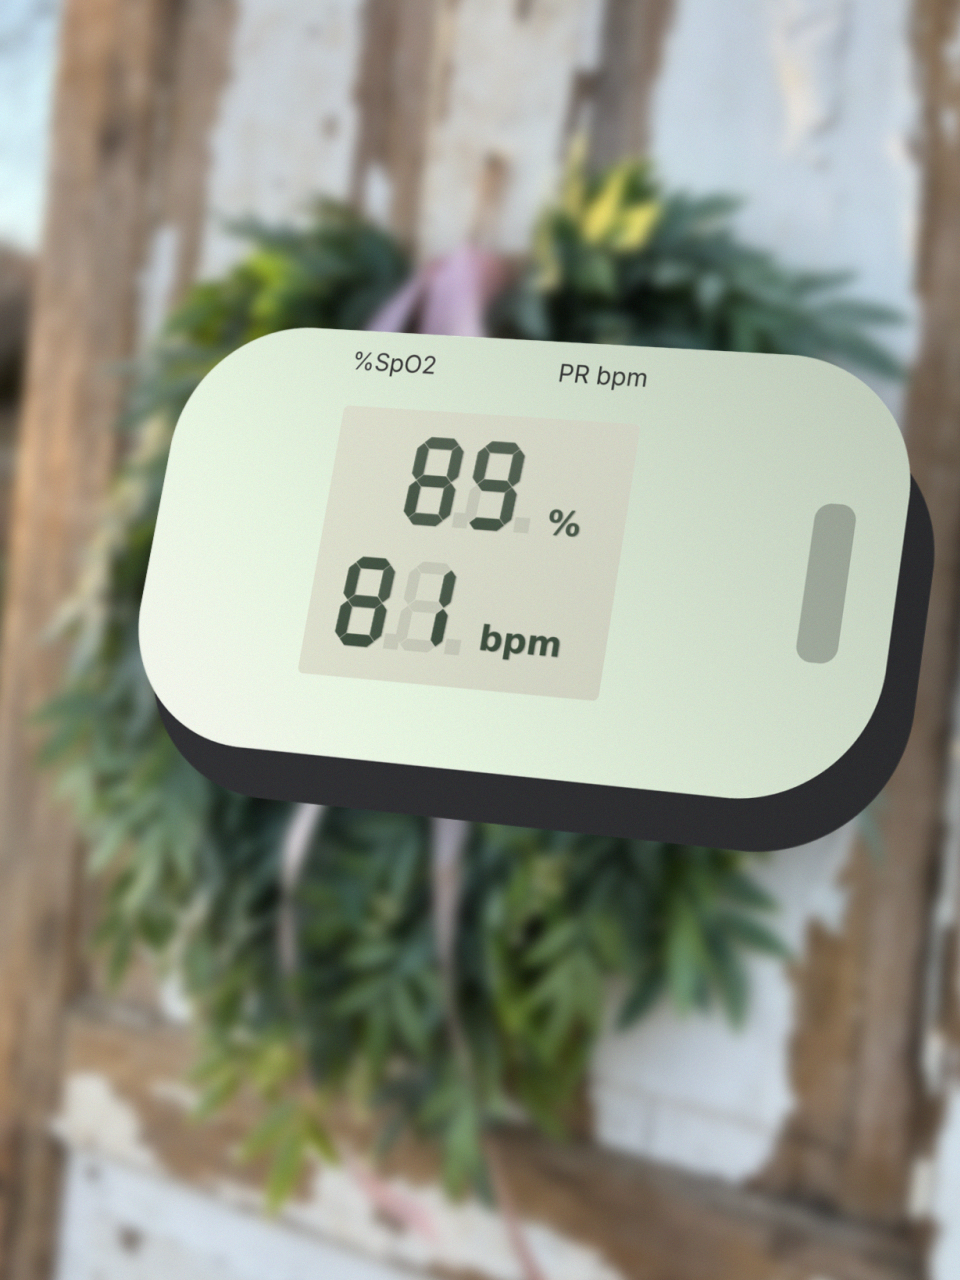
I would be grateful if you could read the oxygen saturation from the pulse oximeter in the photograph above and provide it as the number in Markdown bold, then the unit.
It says **89** %
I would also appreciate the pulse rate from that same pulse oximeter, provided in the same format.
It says **81** bpm
